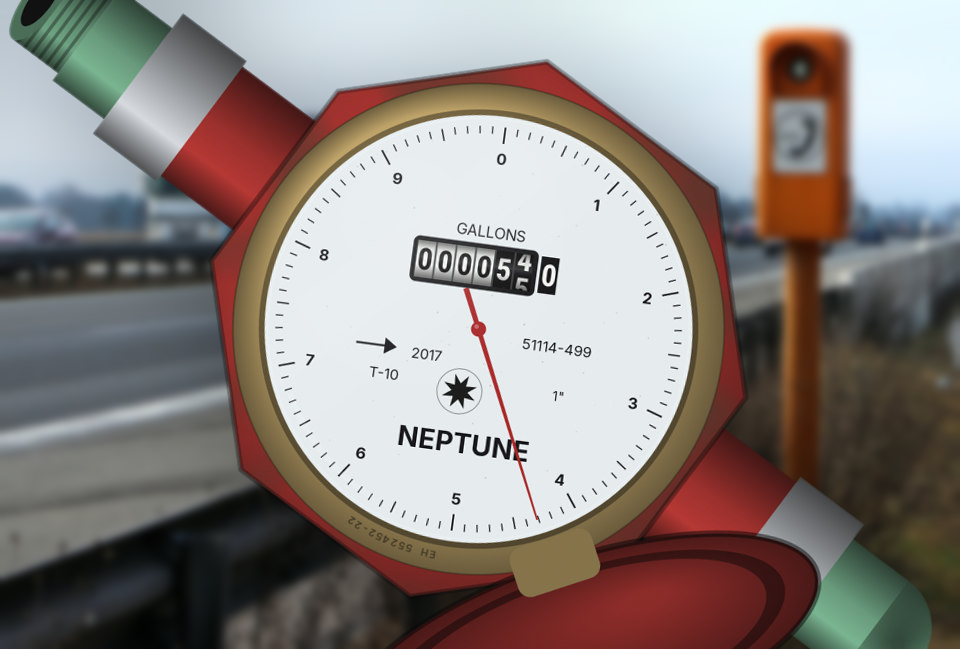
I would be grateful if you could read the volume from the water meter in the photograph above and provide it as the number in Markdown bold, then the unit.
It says **544.3** gal
